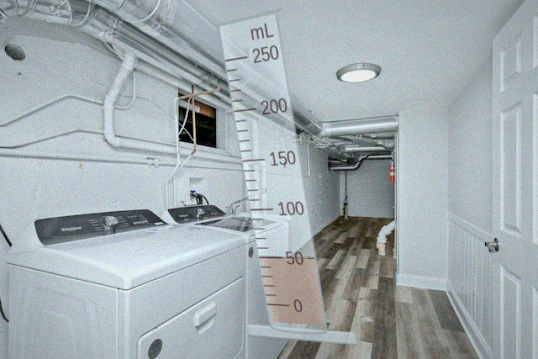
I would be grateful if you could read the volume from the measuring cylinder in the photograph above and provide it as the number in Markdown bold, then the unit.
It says **50** mL
